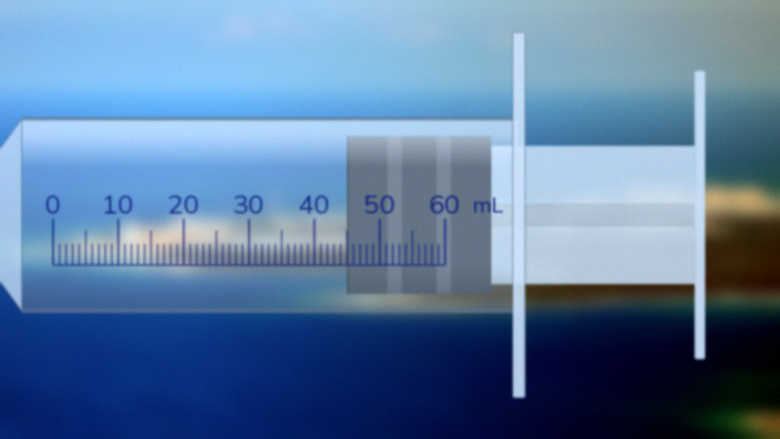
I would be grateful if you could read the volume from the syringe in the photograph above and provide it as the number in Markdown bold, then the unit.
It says **45** mL
